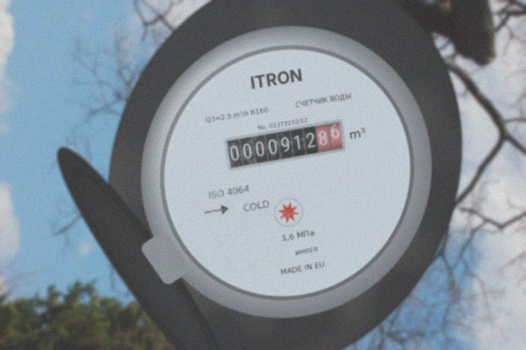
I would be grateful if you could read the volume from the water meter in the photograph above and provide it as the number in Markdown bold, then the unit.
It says **912.86** m³
